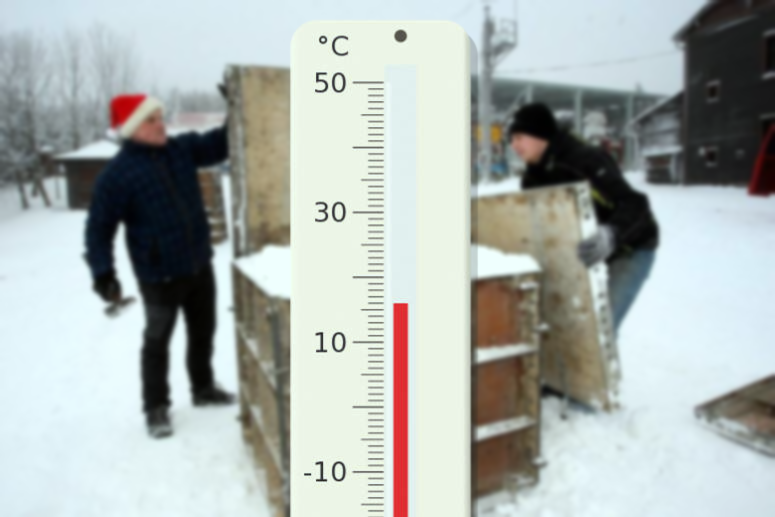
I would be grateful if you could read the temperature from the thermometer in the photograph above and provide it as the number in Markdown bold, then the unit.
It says **16** °C
